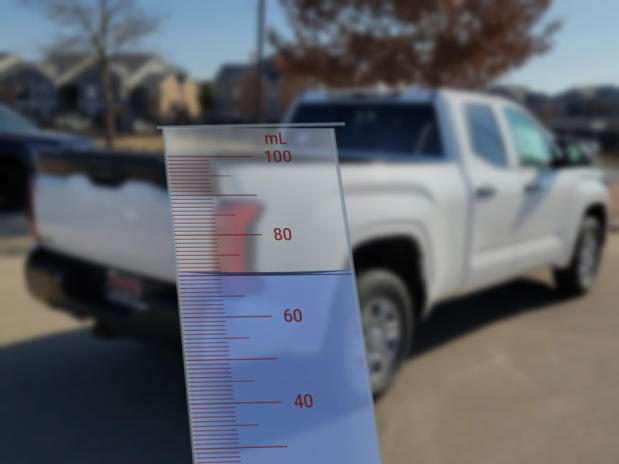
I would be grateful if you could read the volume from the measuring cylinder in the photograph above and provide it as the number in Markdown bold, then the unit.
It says **70** mL
